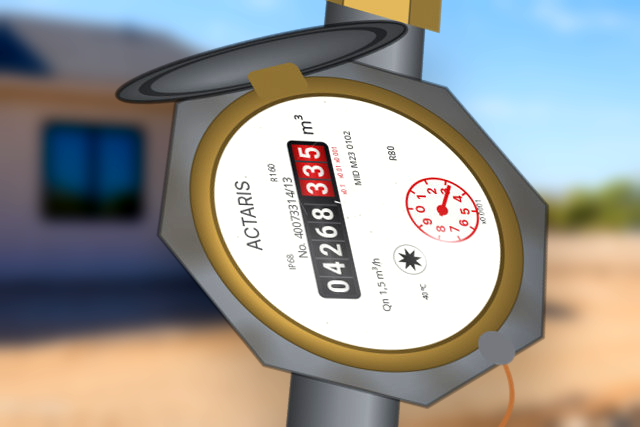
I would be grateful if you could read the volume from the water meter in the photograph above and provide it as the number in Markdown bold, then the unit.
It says **4268.3353** m³
